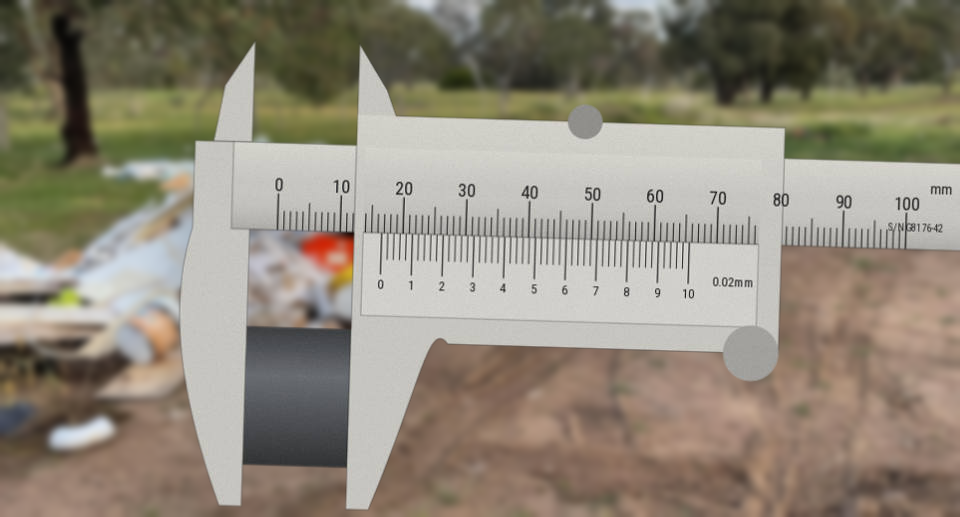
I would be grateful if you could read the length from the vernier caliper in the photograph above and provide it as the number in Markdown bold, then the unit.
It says **16.6** mm
